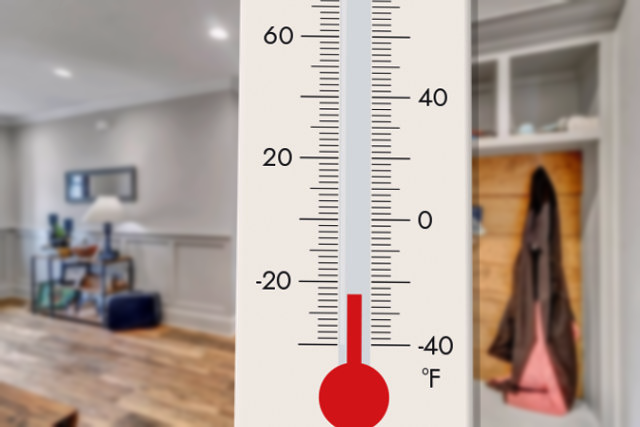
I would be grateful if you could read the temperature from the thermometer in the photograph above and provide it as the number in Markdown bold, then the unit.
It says **-24** °F
